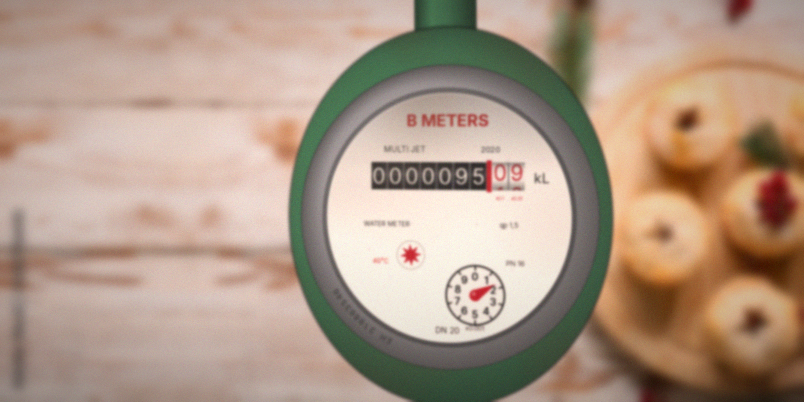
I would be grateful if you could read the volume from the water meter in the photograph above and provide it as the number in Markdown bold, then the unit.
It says **95.091** kL
